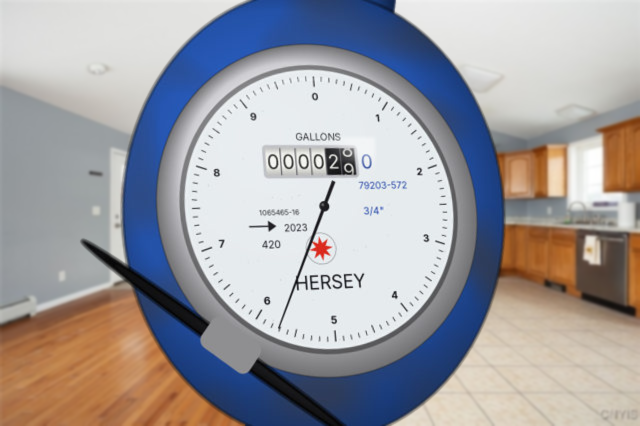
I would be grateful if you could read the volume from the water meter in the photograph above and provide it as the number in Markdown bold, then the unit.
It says **285.7** gal
